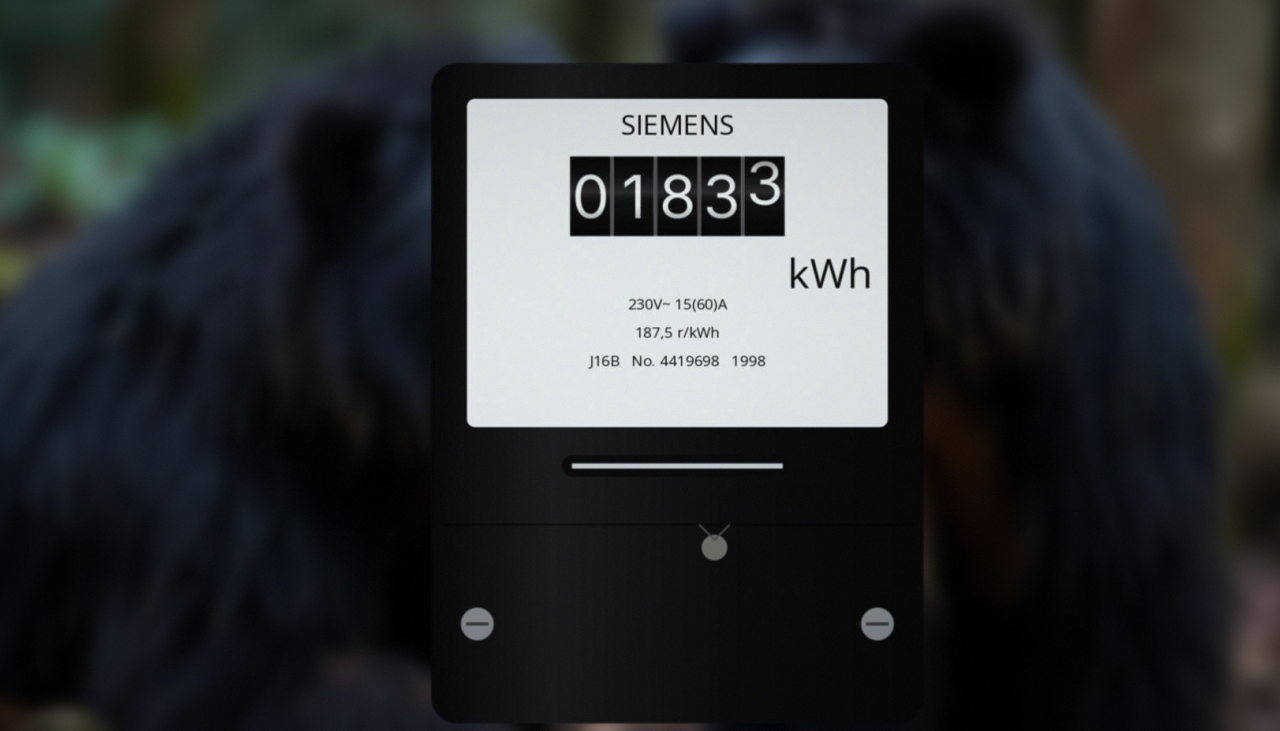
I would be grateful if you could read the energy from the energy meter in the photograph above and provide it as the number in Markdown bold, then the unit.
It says **1833** kWh
